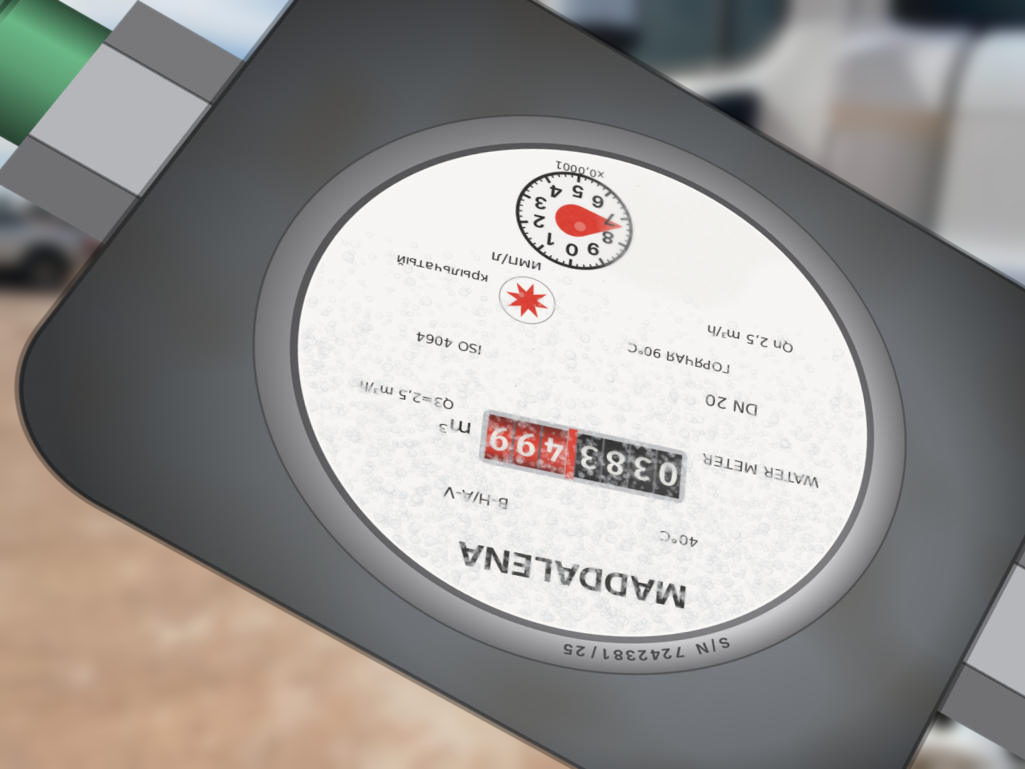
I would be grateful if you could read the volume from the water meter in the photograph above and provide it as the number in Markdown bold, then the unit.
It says **383.4997** m³
